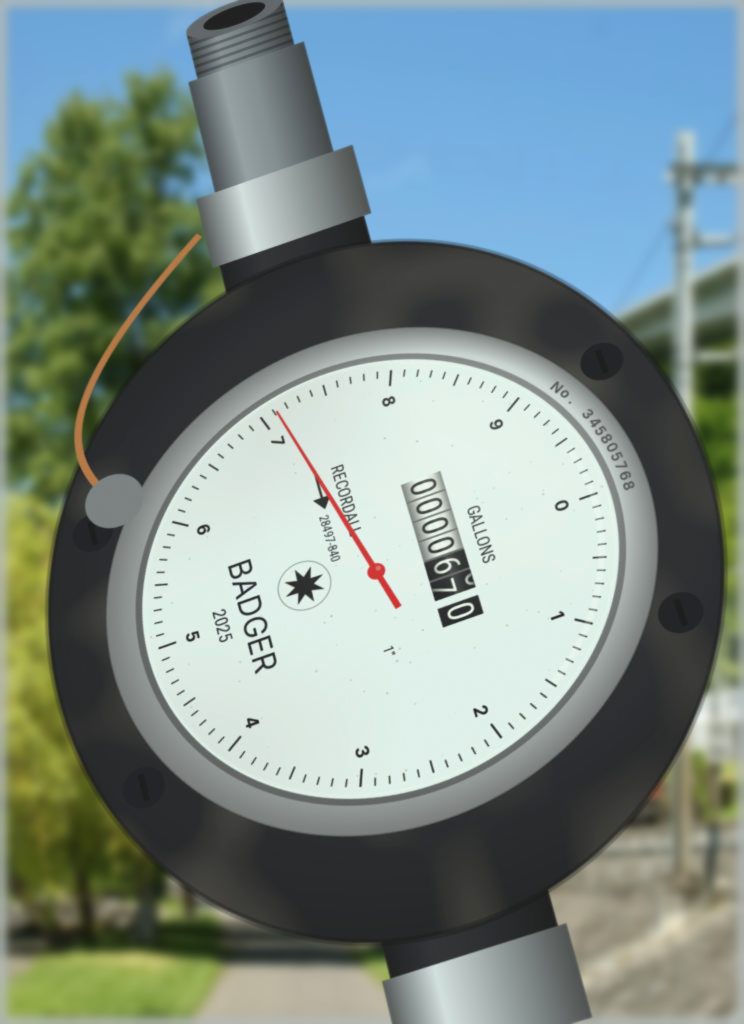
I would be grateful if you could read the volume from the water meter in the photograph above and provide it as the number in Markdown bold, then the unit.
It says **667.1** gal
